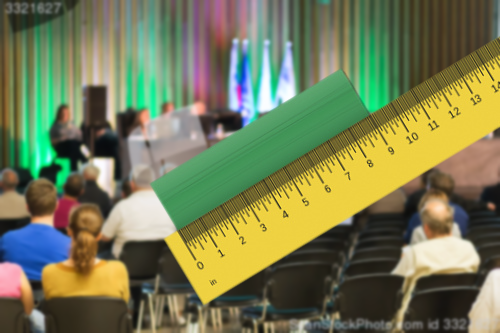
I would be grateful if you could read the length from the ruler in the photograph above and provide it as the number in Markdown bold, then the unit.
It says **9** in
